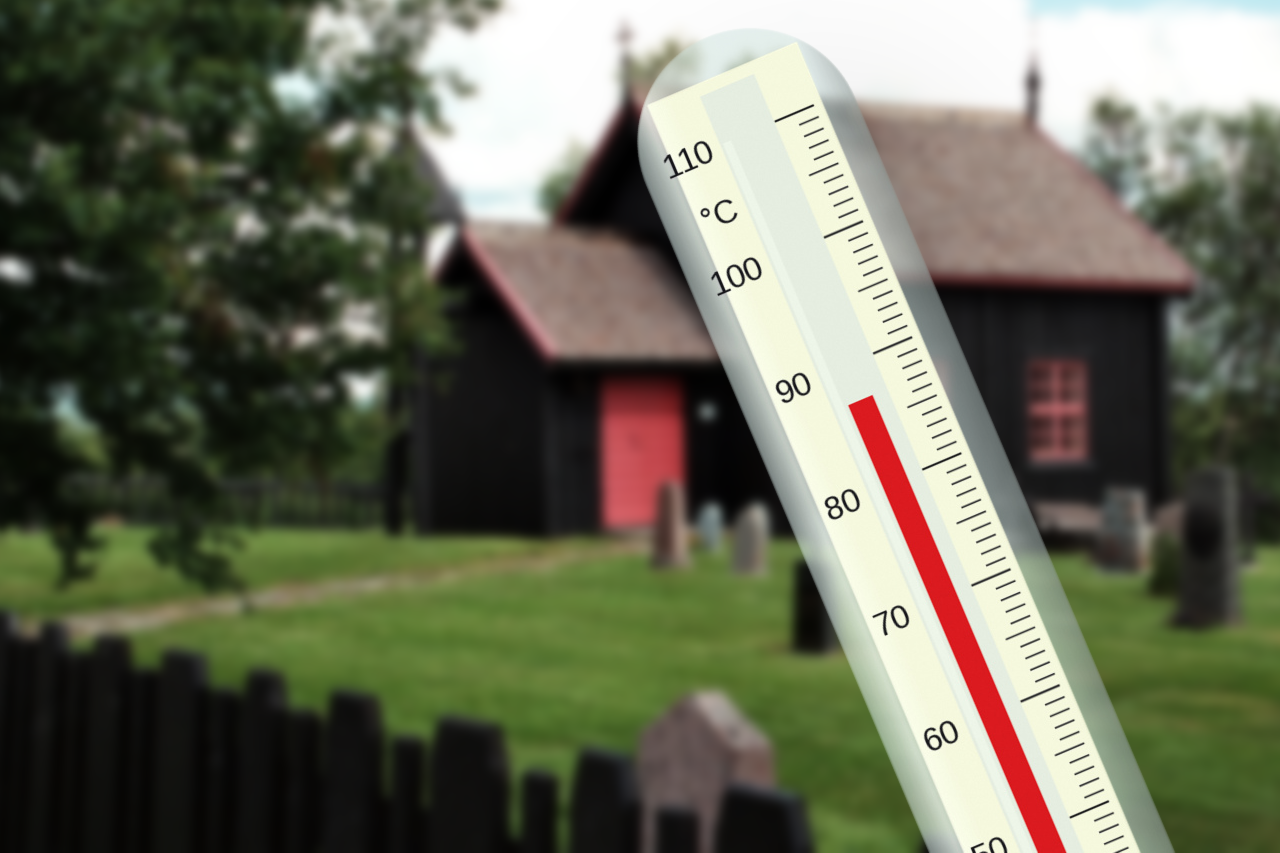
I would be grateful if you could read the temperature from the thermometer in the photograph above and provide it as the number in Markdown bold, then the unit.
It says **87** °C
